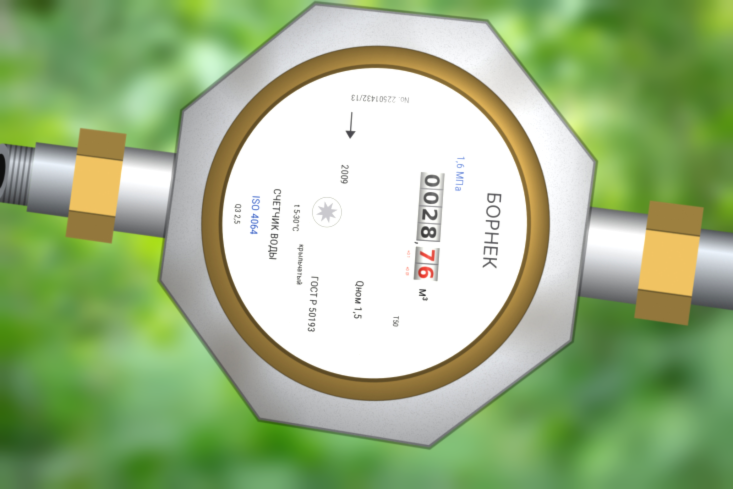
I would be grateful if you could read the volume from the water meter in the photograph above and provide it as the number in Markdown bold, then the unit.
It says **28.76** m³
